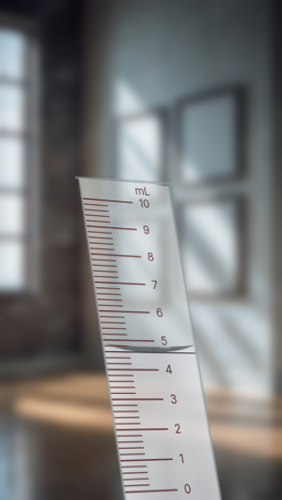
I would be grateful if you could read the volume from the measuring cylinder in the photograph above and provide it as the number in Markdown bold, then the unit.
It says **4.6** mL
